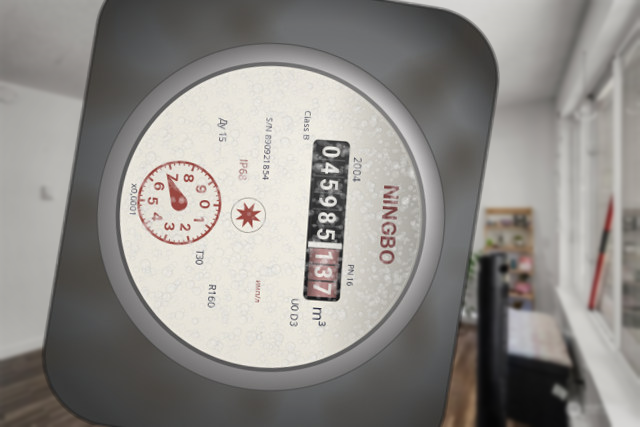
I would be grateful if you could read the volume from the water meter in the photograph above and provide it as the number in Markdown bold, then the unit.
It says **45985.1376** m³
